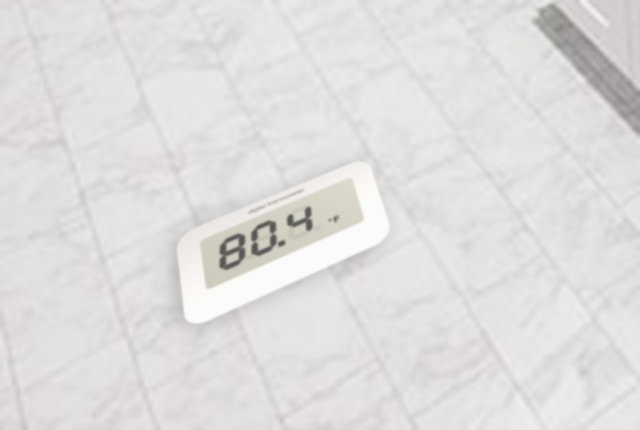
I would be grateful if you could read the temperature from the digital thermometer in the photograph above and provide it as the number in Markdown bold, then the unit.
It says **80.4** °F
